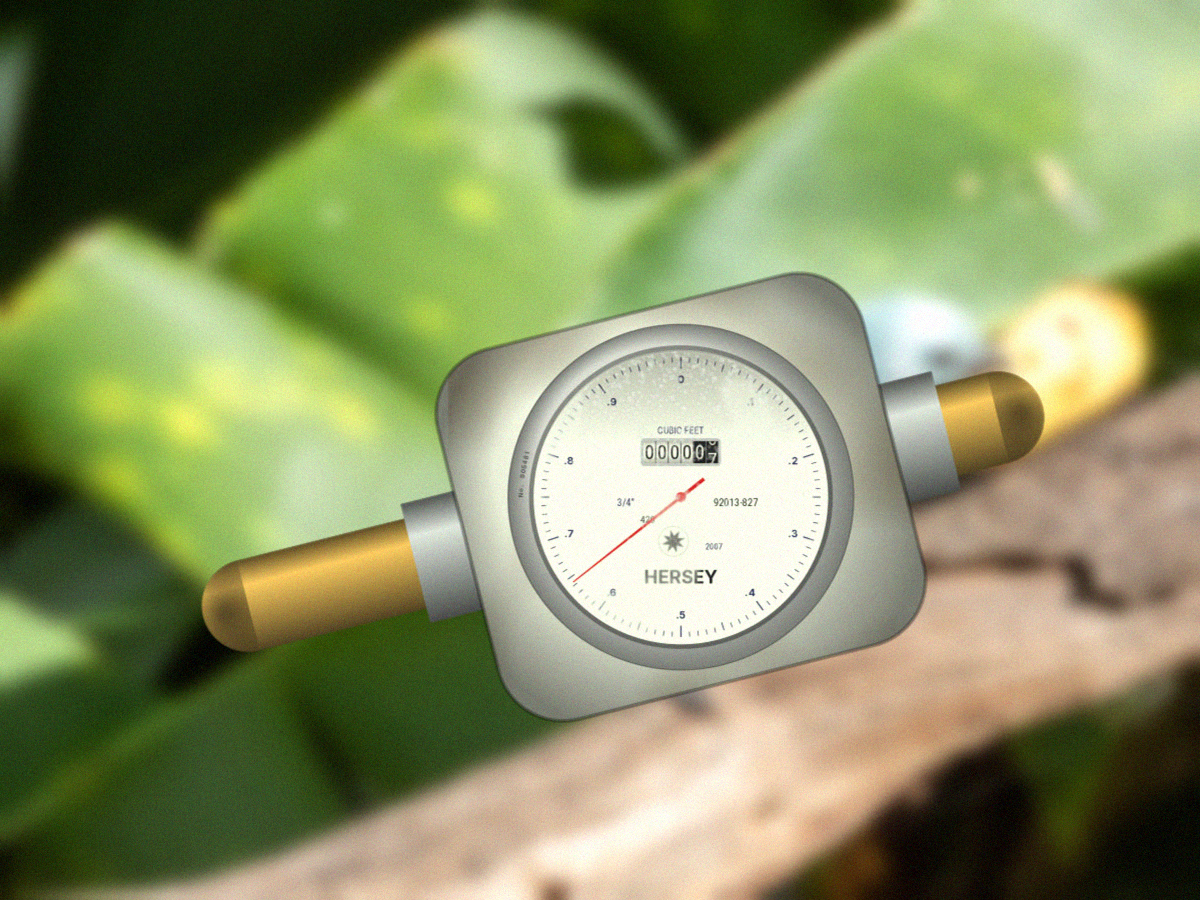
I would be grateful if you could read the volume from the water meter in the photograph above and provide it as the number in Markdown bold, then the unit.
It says **6.64** ft³
